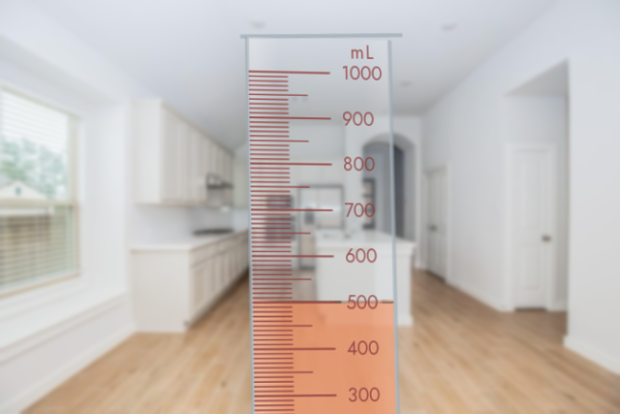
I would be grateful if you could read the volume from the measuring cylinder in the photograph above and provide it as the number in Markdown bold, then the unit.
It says **500** mL
